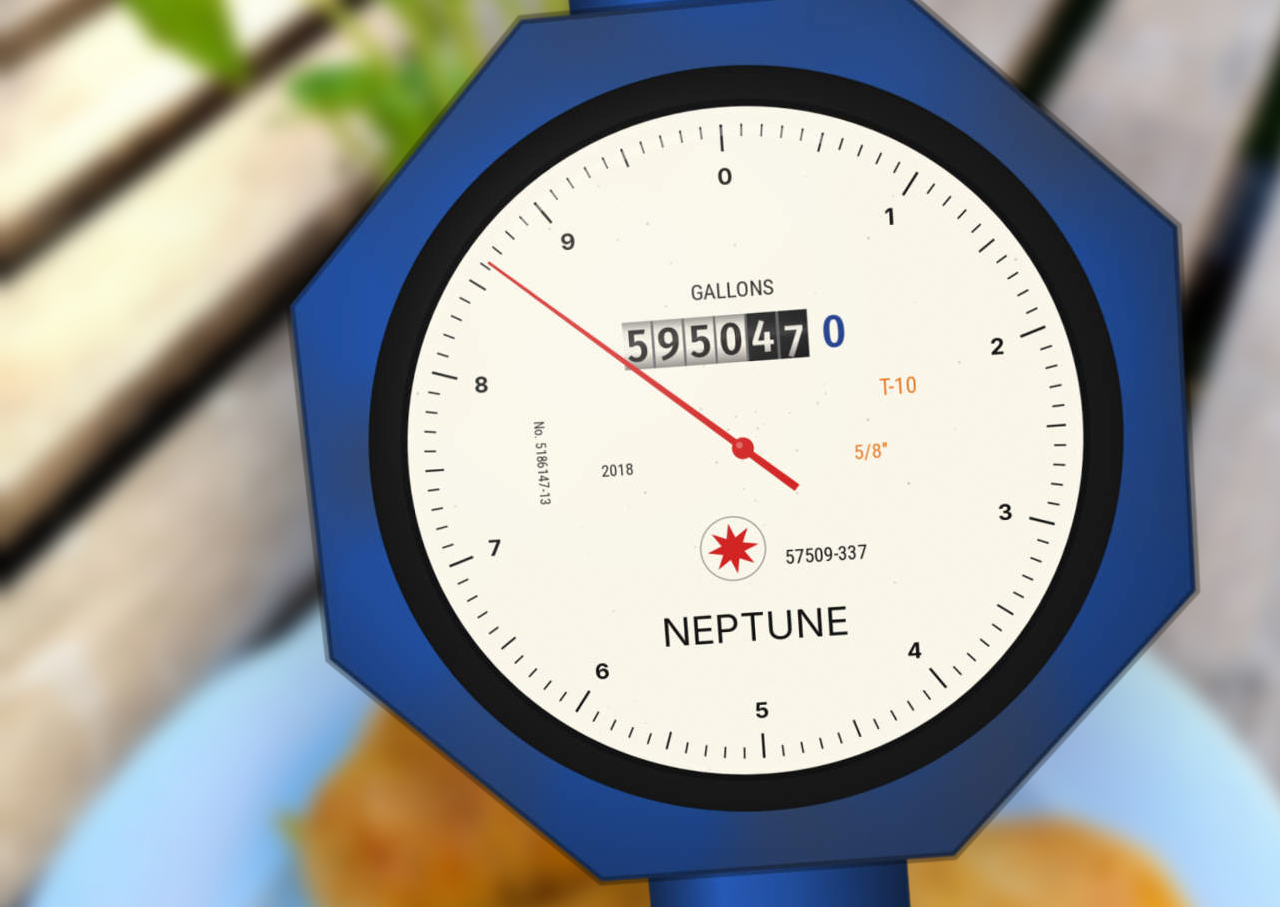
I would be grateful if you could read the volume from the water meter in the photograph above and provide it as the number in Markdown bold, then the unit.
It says **5950468.6** gal
